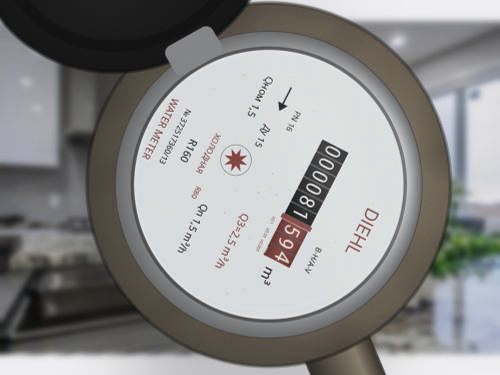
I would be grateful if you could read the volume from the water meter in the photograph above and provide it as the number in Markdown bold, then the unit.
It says **81.594** m³
